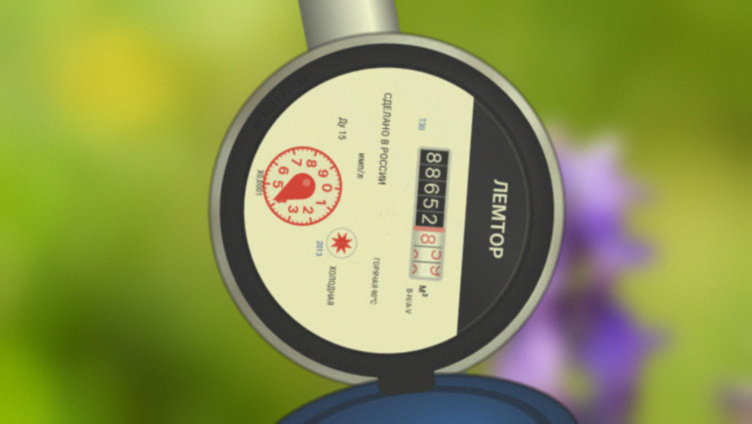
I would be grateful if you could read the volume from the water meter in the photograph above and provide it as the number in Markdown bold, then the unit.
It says **88652.8594** m³
